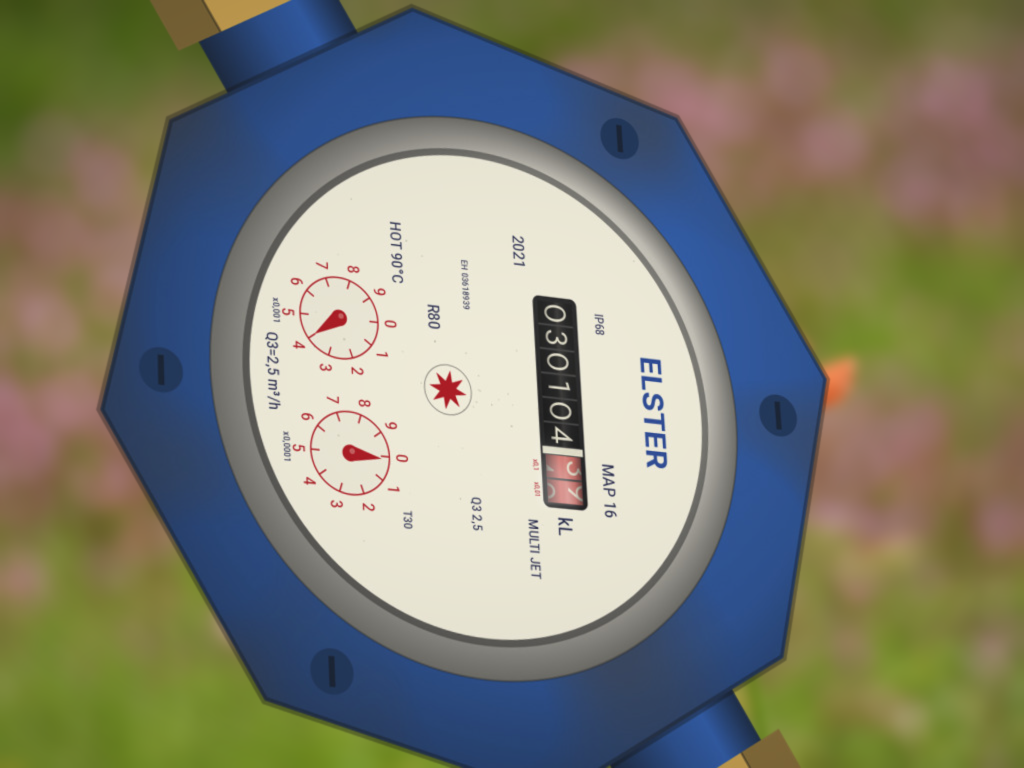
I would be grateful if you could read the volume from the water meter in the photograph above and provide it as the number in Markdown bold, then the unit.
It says **30104.3940** kL
